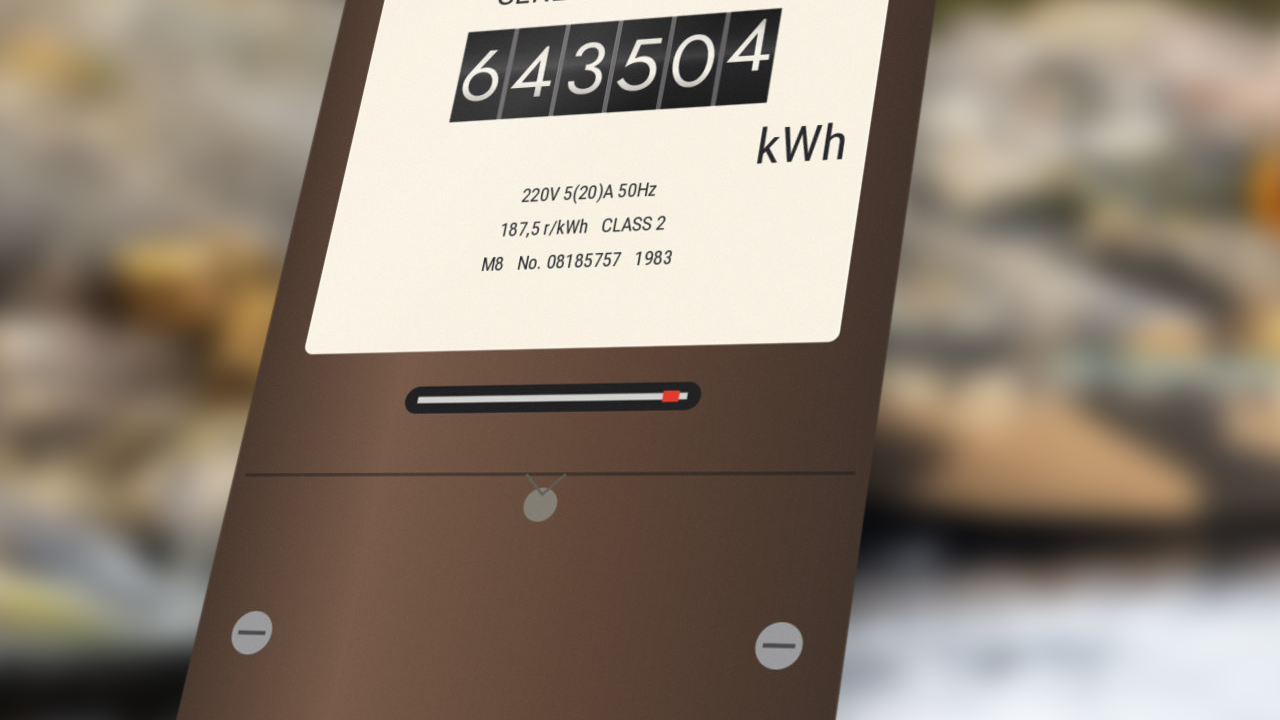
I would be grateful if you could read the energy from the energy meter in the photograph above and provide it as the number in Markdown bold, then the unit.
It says **643504** kWh
